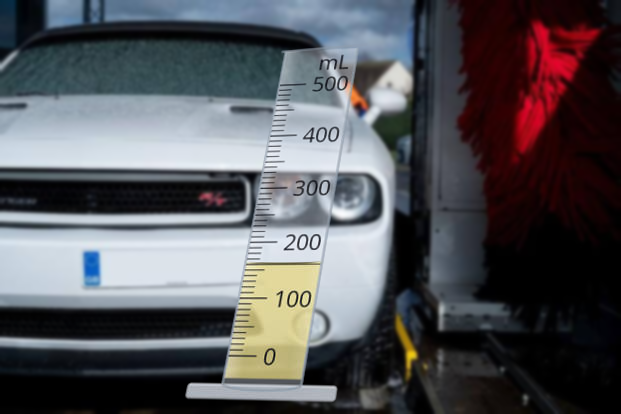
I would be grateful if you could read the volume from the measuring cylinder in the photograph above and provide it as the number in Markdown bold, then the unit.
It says **160** mL
